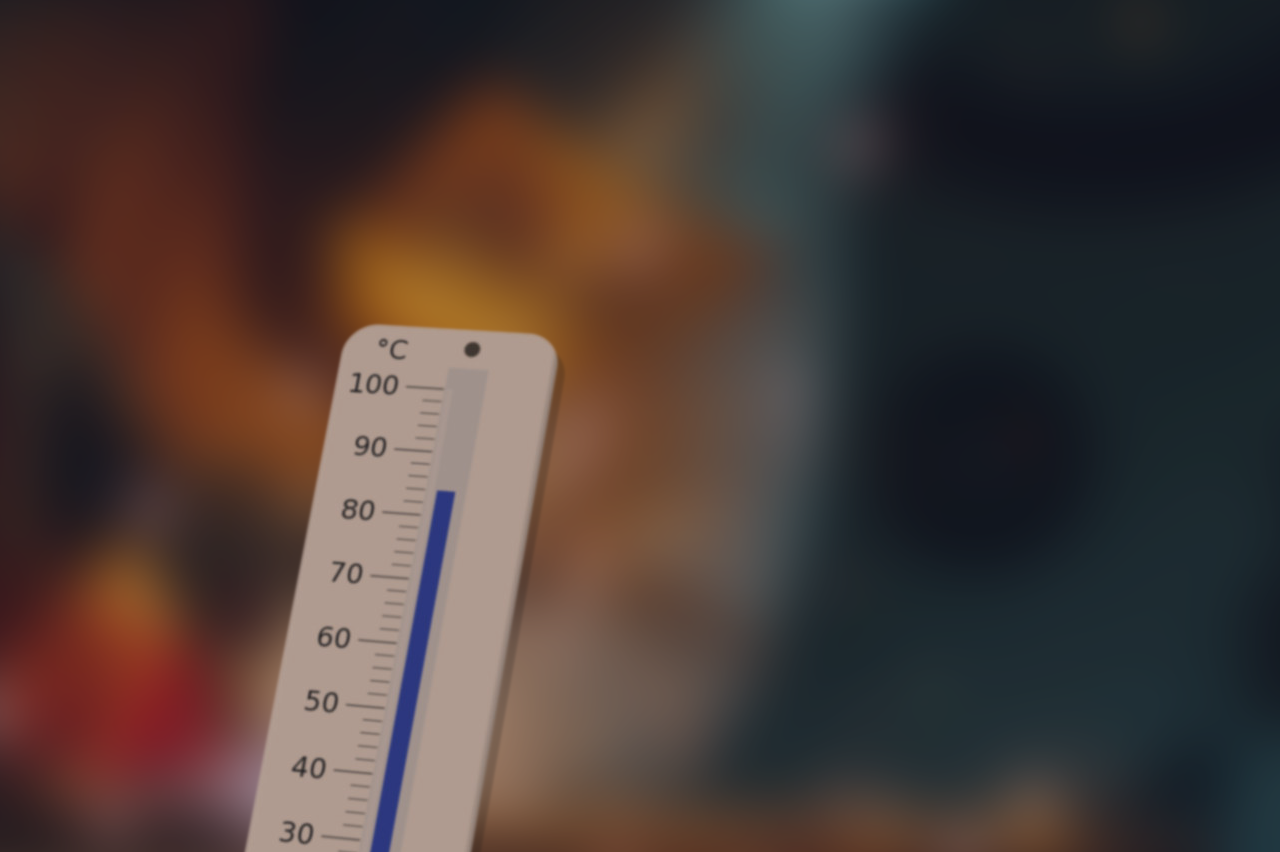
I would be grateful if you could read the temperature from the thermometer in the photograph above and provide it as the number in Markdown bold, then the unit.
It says **84** °C
